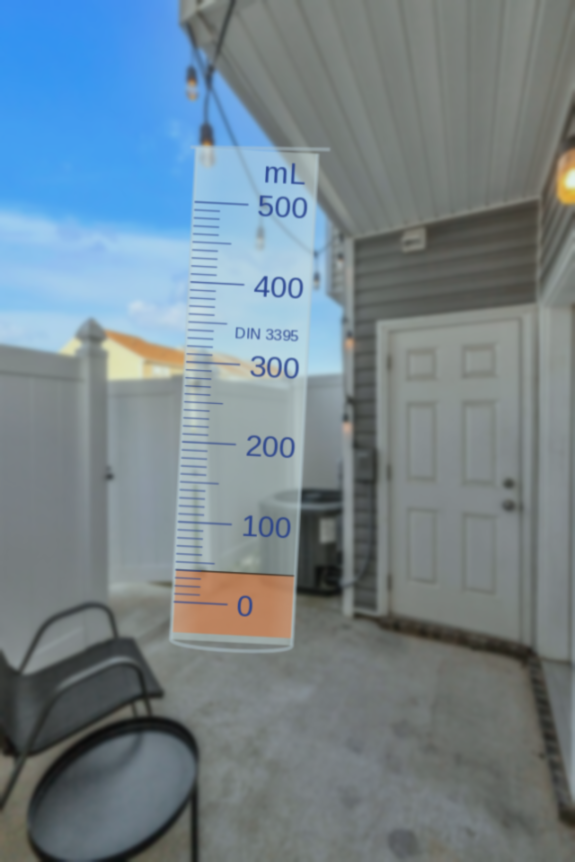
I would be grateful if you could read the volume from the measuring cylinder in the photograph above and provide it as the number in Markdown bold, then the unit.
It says **40** mL
